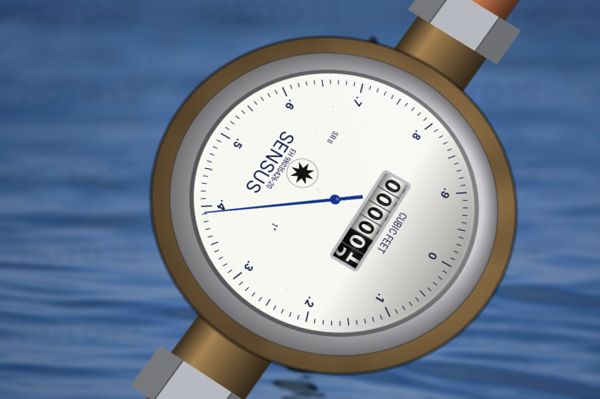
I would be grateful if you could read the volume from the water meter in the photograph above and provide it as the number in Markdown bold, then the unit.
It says **1.39** ft³
